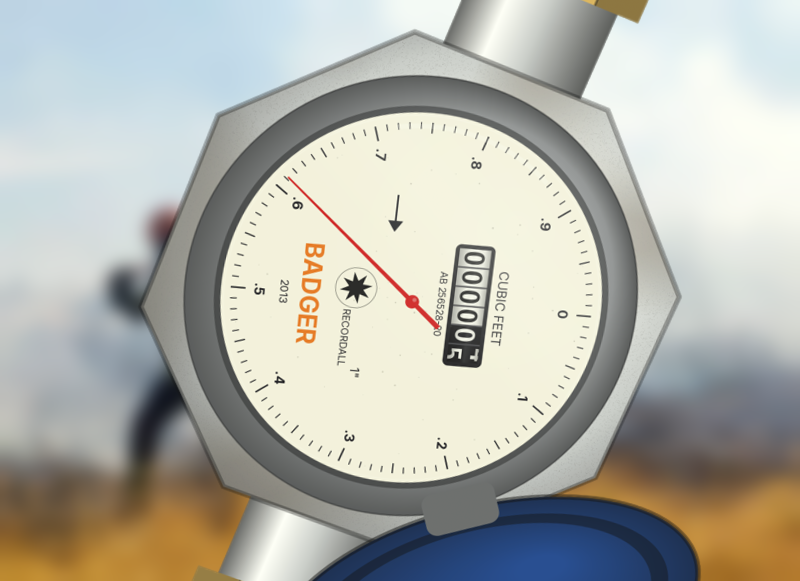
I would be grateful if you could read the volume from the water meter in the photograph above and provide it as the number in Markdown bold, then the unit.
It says **4.61** ft³
